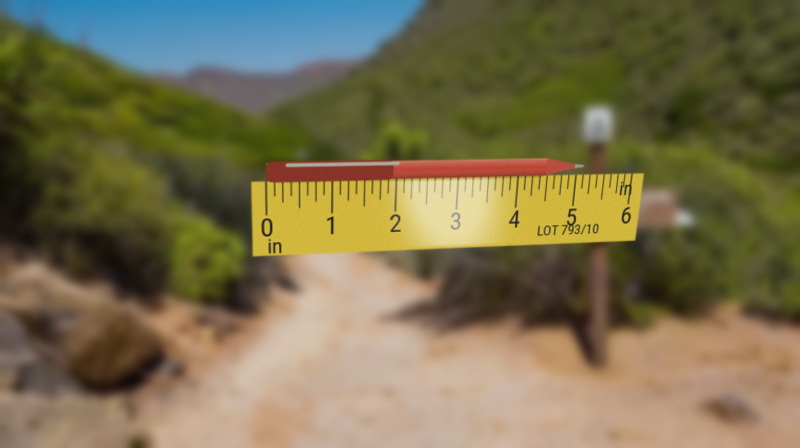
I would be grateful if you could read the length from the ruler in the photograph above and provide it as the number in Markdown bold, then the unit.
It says **5.125** in
